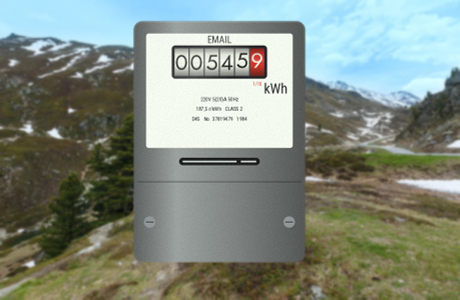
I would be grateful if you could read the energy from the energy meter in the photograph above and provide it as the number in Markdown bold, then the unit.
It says **545.9** kWh
